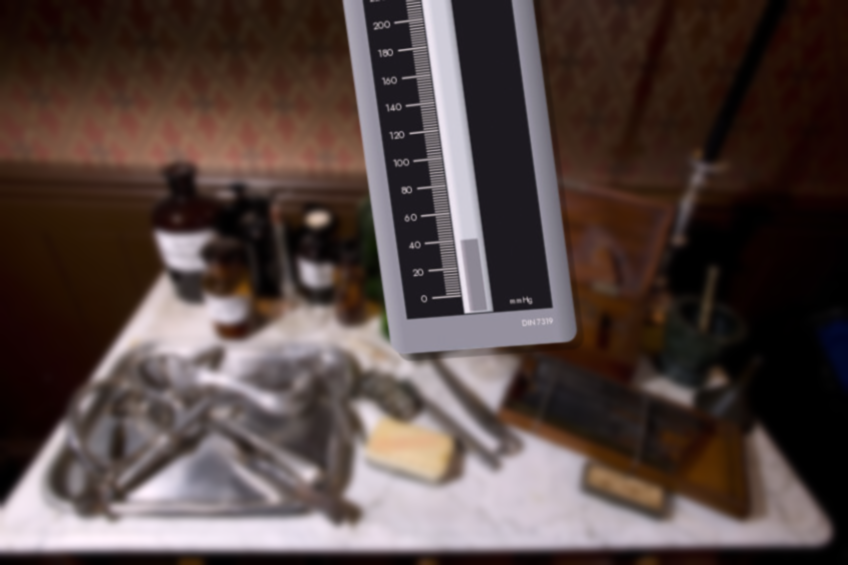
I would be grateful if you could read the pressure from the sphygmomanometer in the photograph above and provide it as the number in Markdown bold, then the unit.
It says **40** mmHg
